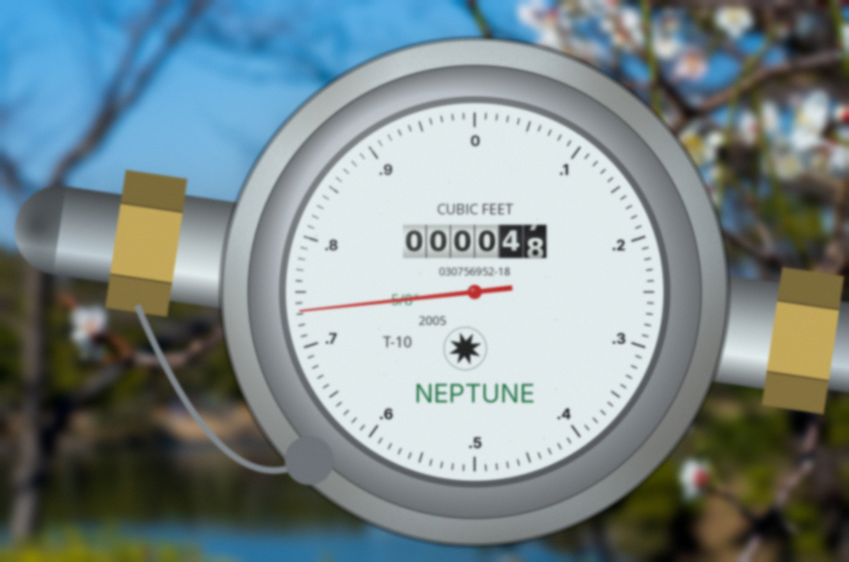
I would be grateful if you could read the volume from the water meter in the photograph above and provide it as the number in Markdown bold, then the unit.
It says **47.73** ft³
